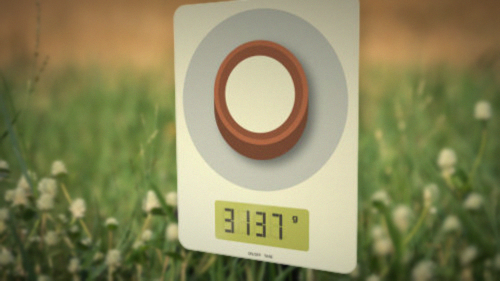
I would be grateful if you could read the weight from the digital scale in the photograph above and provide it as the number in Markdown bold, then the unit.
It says **3137** g
